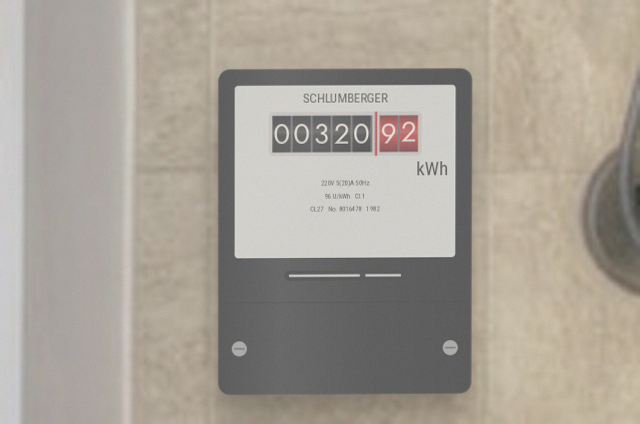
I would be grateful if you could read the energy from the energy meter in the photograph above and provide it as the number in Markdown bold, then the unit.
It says **320.92** kWh
